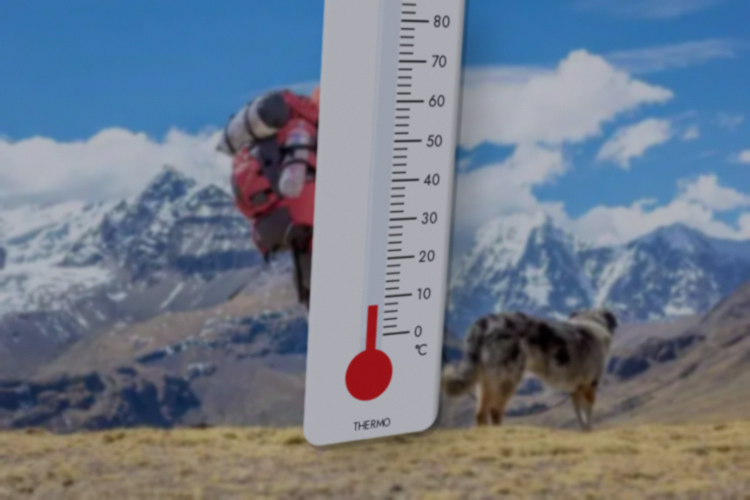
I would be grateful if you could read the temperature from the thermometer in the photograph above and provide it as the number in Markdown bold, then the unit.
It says **8** °C
